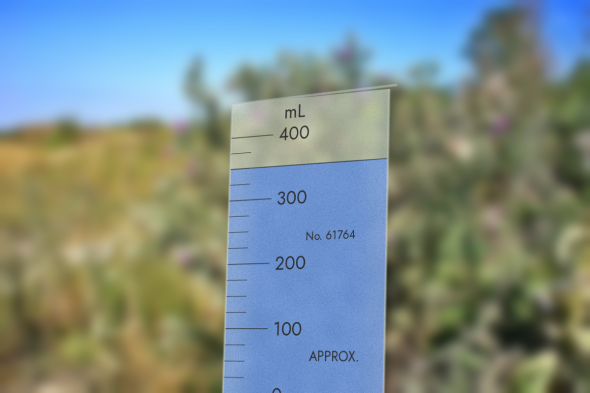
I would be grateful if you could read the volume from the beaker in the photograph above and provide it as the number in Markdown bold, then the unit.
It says **350** mL
